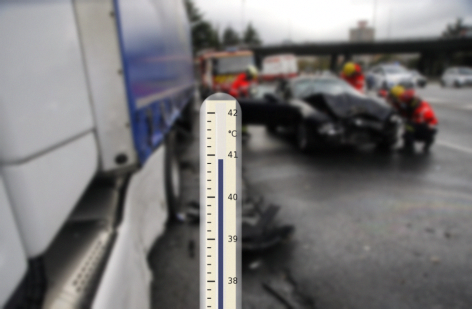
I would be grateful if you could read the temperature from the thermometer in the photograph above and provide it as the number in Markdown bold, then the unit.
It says **40.9** °C
